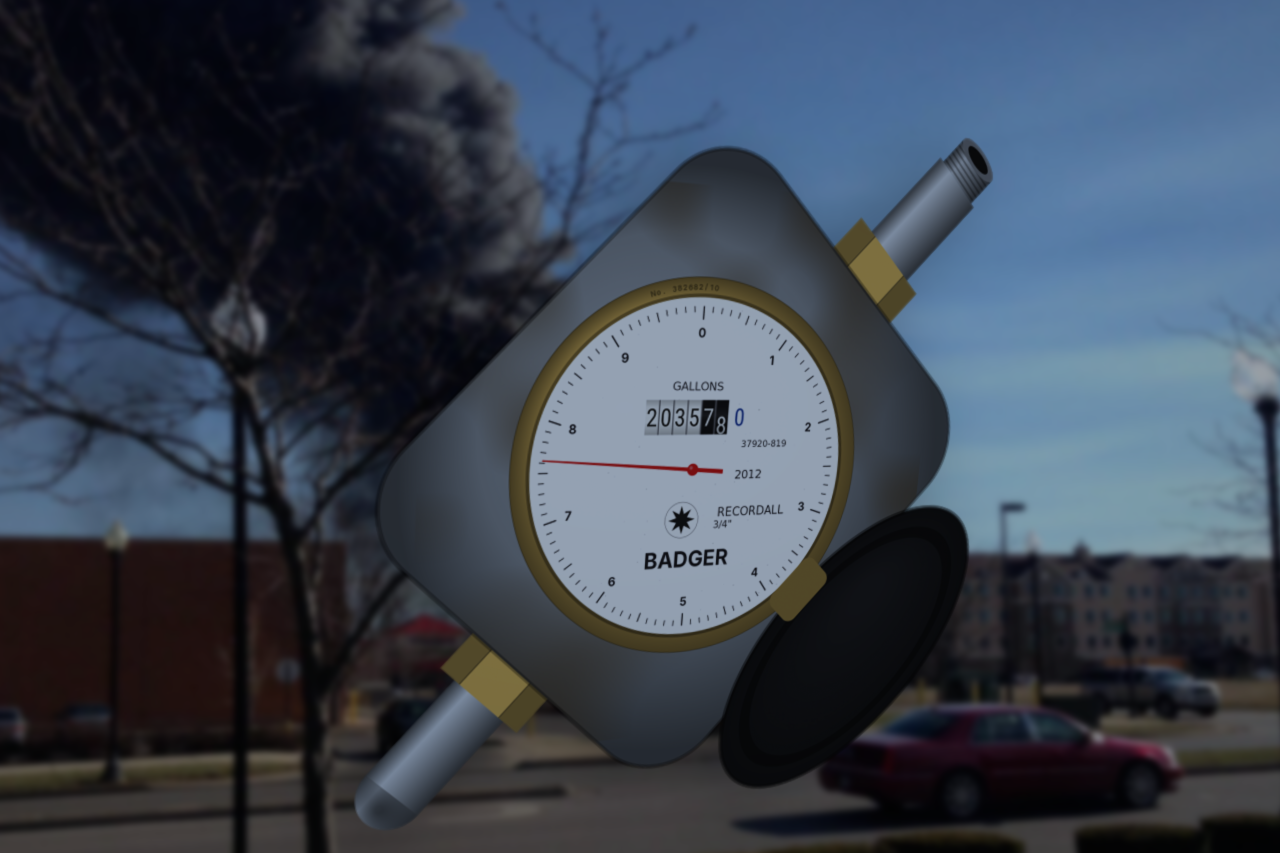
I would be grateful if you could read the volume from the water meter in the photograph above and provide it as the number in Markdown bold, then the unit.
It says **2035777.6** gal
